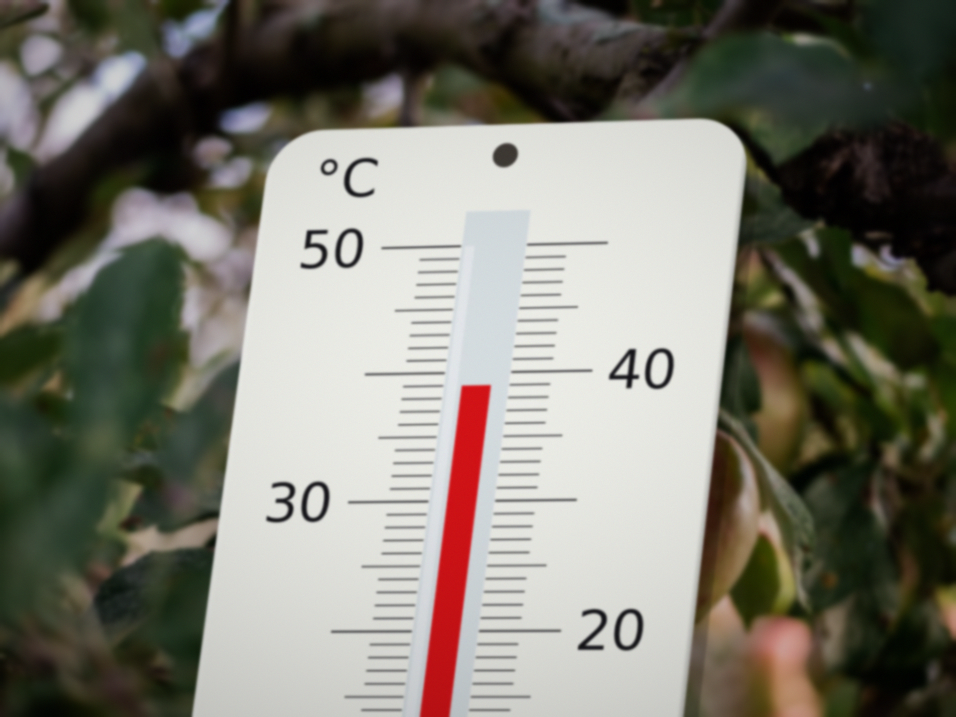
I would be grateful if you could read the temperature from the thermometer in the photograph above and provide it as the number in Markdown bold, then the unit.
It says **39** °C
